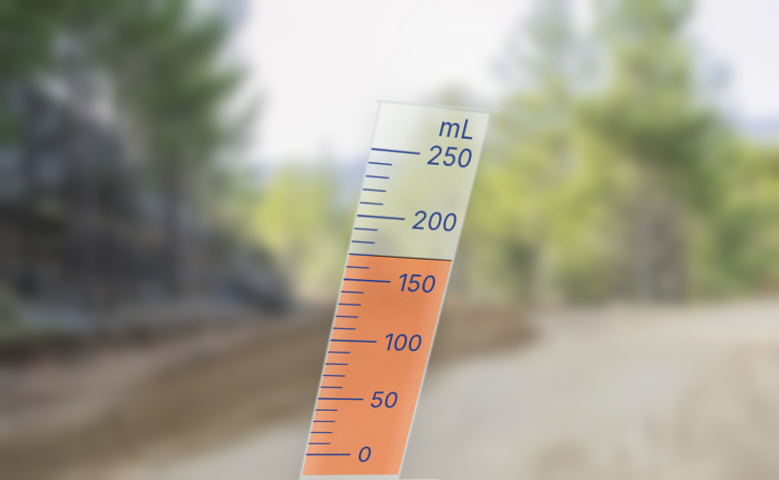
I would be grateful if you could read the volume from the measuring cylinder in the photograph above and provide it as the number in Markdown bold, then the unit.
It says **170** mL
